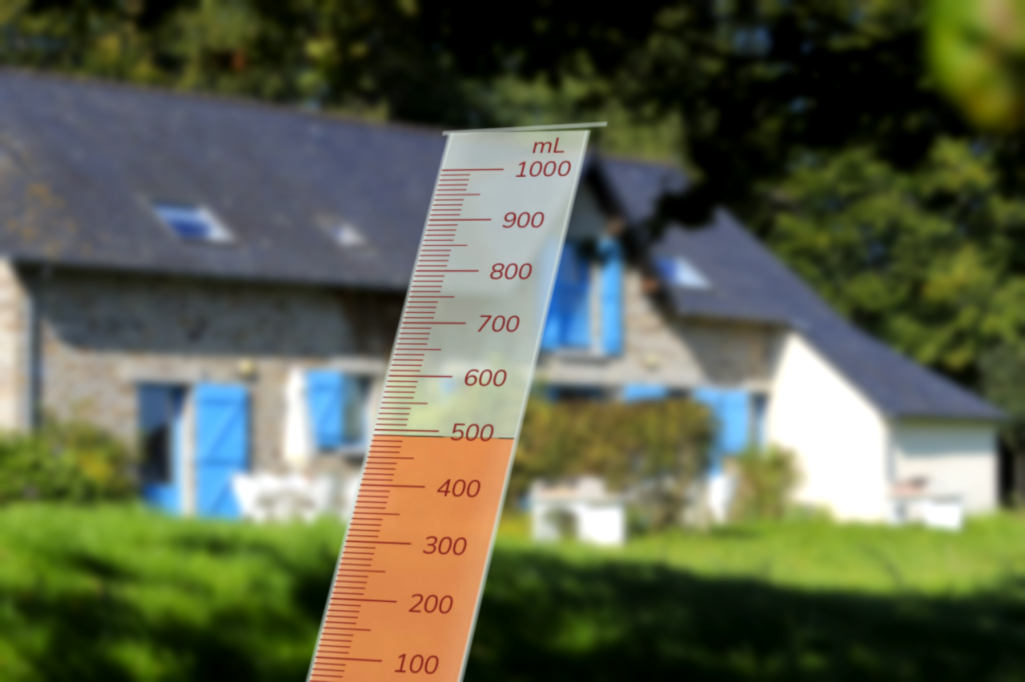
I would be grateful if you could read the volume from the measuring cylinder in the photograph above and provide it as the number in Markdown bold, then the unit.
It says **490** mL
